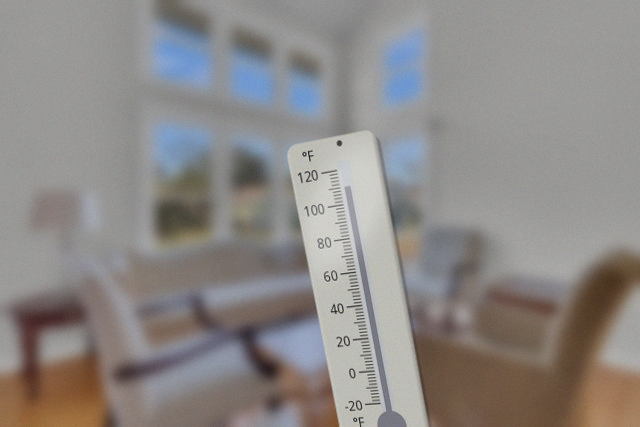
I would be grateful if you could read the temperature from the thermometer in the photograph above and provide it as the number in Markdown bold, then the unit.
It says **110** °F
